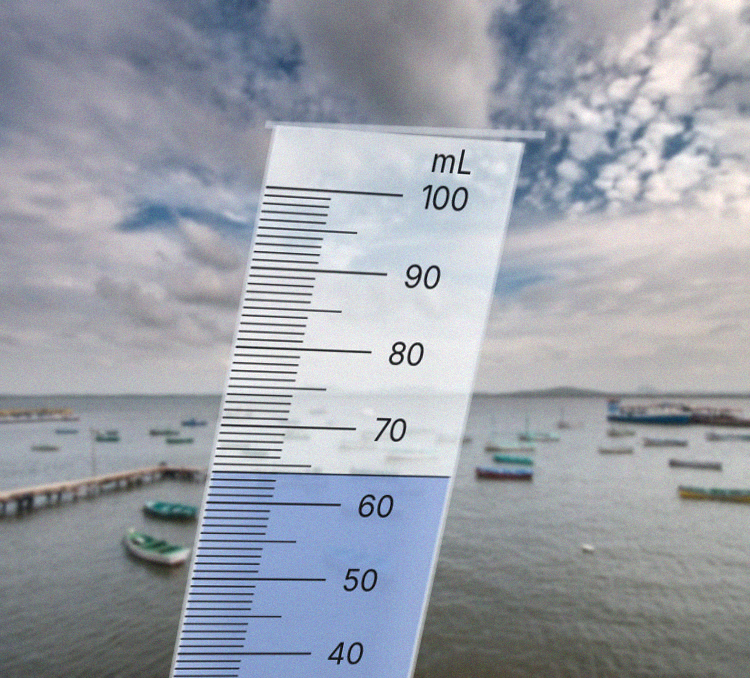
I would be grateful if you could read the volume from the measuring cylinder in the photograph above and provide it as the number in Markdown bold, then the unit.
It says **64** mL
